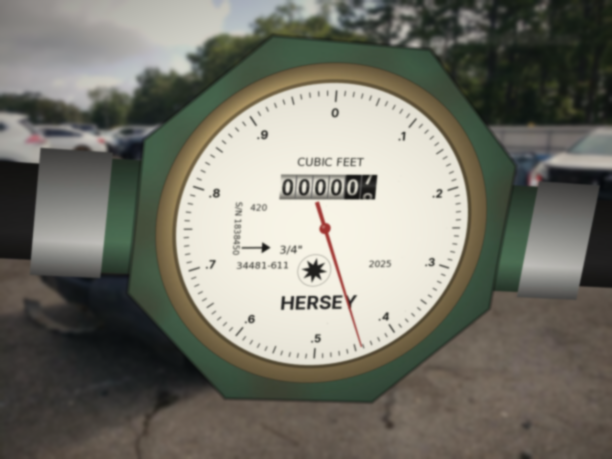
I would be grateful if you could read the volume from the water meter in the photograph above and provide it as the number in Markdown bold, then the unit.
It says **7.44** ft³
